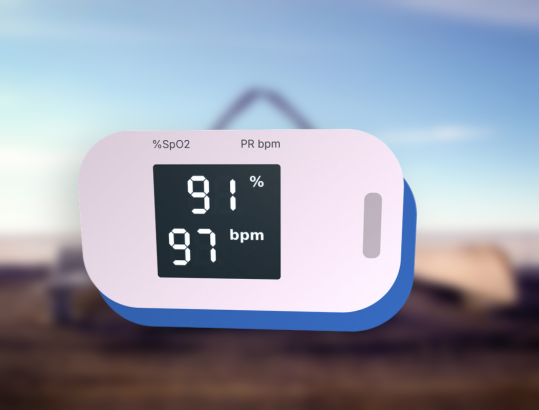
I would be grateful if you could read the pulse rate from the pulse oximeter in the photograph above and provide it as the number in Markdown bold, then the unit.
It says **97** bpm
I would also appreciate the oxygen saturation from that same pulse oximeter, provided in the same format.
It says **91** %
